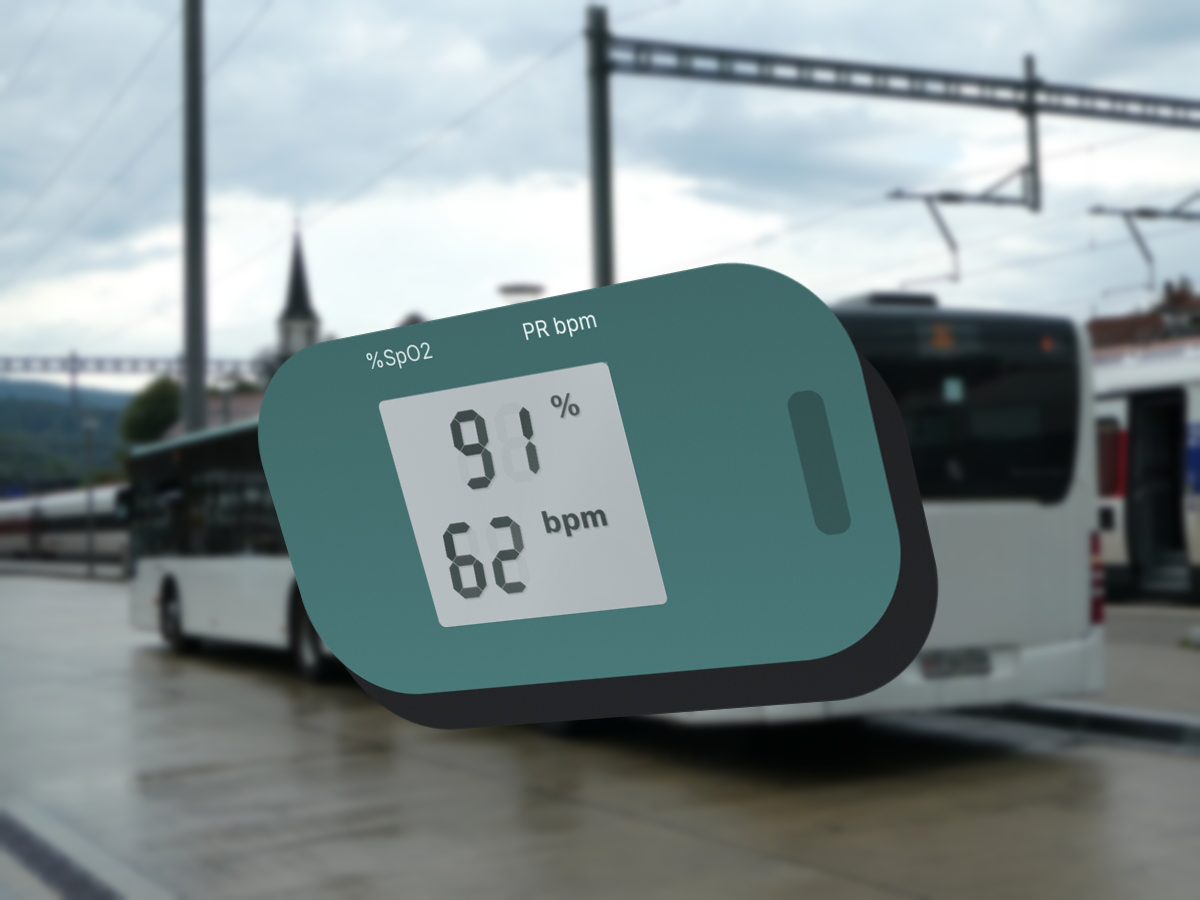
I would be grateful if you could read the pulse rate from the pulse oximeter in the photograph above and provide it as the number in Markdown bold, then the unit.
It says **62** bpm
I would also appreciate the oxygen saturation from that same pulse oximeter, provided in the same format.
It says **91** %
